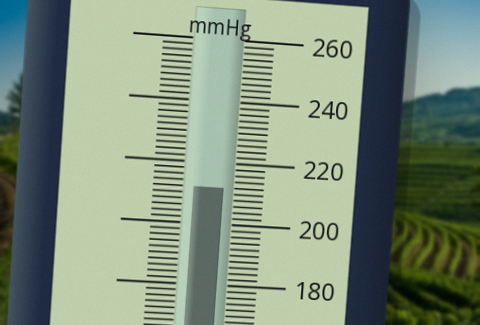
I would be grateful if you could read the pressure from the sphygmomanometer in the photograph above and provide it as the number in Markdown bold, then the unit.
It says **212** mmHg
